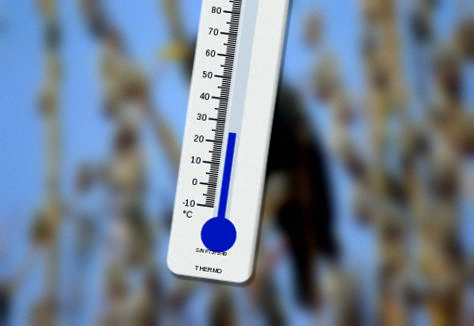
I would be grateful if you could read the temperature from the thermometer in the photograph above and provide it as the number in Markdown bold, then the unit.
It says **25** °C
